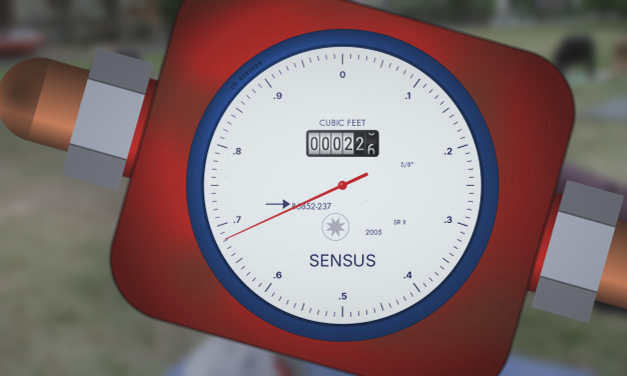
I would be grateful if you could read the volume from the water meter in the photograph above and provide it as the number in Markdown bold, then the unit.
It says **225.68** ft³
